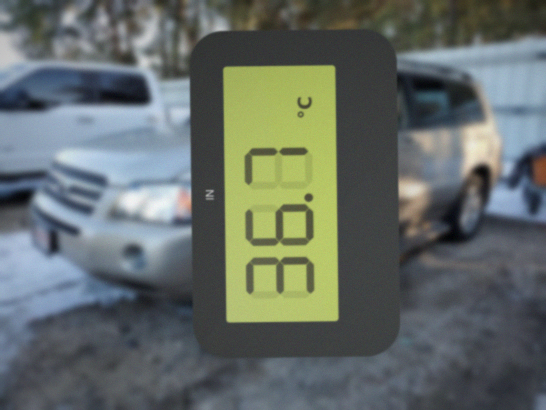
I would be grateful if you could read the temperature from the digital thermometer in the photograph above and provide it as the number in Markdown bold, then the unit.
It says **36.7** °C
